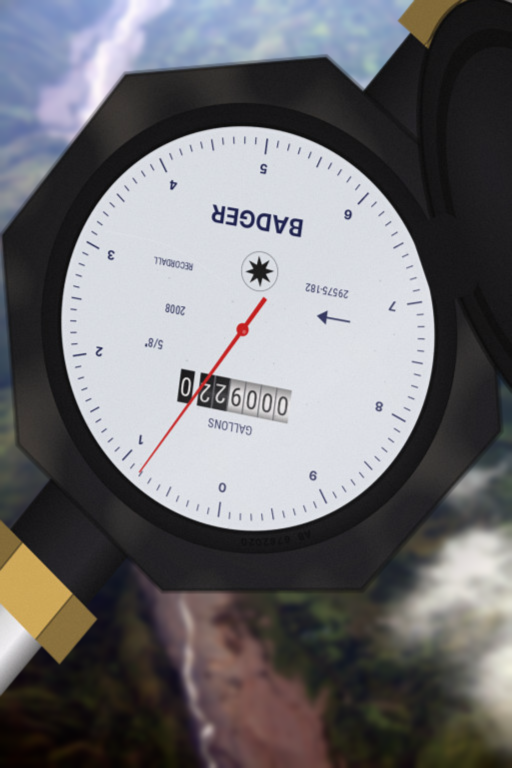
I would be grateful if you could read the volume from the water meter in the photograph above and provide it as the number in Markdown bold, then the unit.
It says **9220.8** gal
